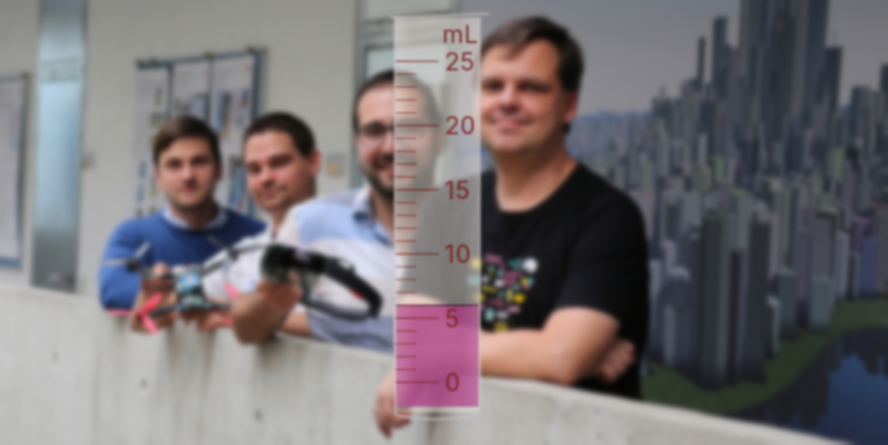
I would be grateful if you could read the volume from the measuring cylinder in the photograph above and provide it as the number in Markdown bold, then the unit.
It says **6** mL
